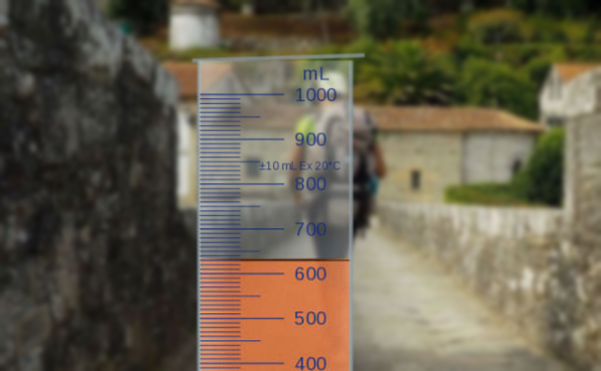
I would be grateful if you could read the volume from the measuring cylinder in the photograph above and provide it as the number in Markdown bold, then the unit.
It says **630** mL
